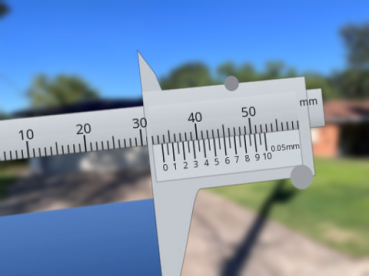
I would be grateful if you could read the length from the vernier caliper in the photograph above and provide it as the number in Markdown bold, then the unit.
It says **33.6** mm
